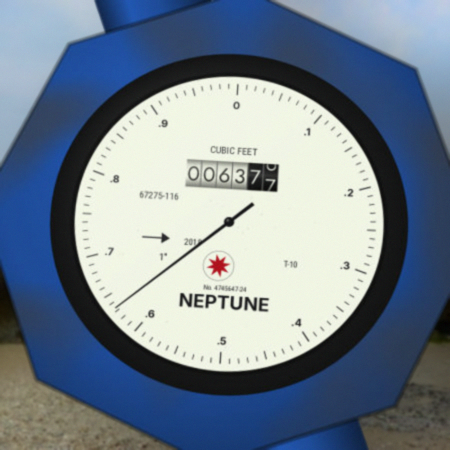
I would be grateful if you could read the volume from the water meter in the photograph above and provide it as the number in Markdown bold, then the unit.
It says **6376.63** ft³
